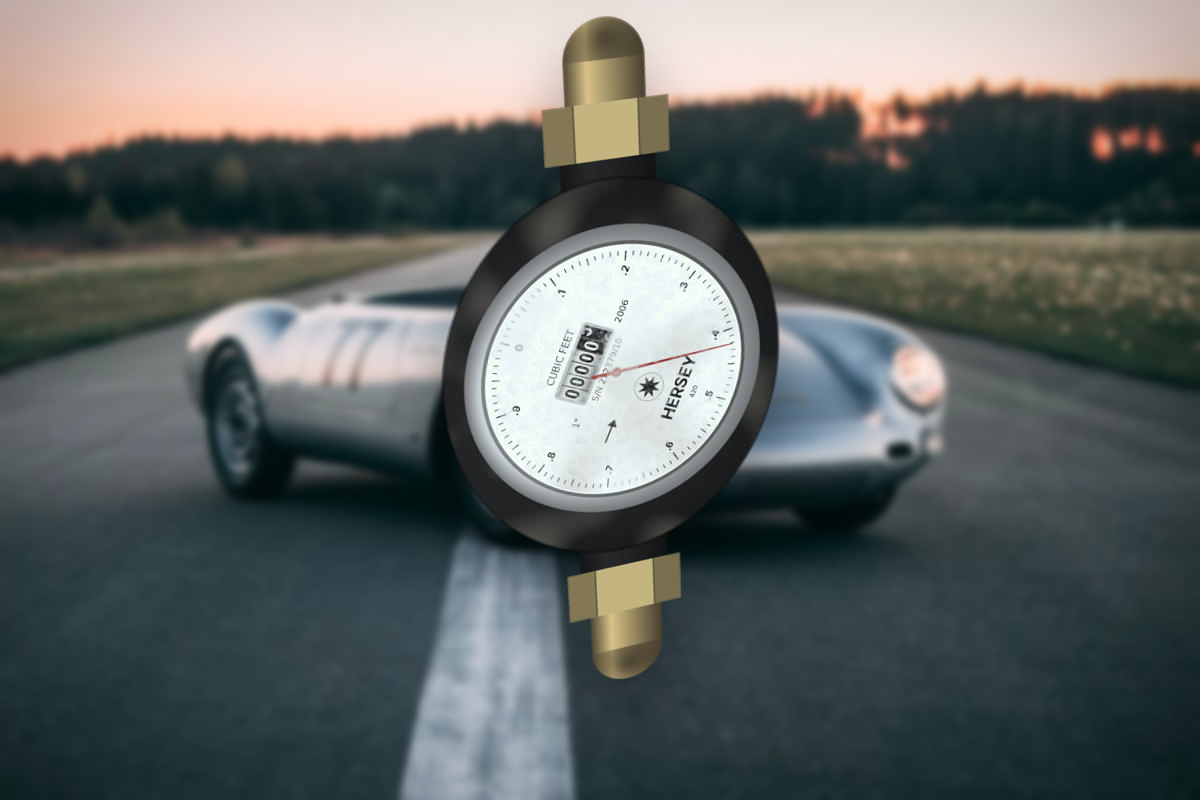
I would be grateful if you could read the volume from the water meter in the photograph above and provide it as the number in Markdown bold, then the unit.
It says **5.42** ft³
